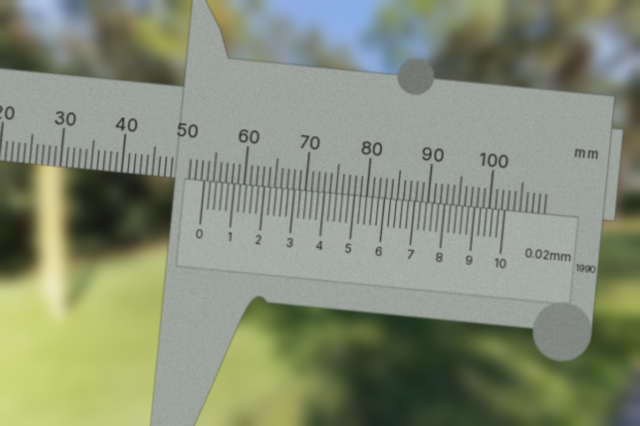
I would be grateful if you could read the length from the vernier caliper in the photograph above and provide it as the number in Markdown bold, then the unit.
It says **53.5** mm
